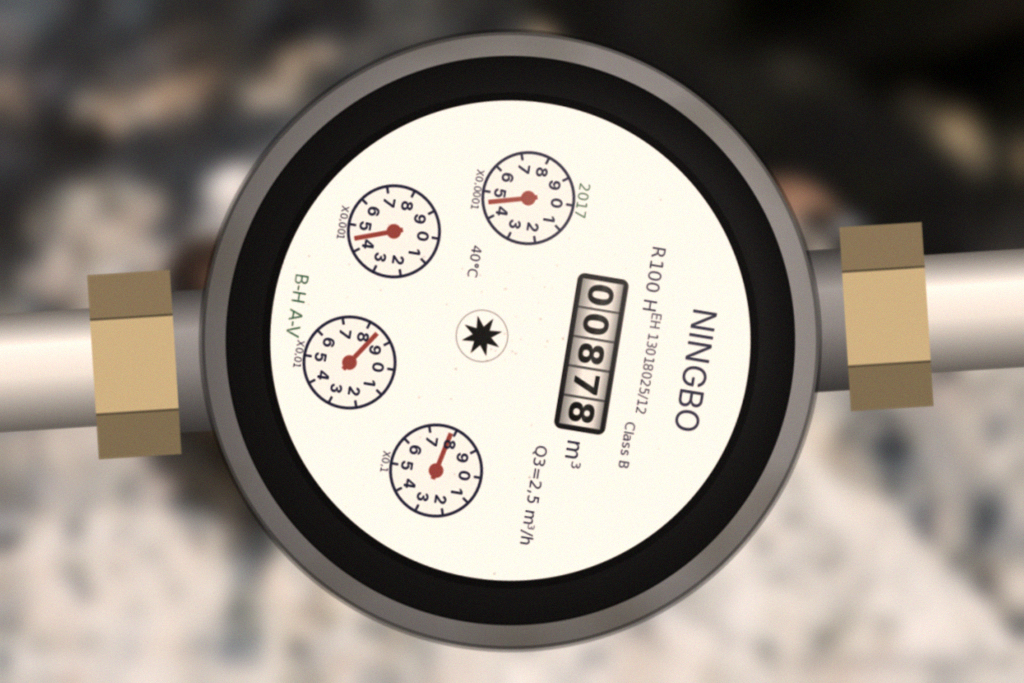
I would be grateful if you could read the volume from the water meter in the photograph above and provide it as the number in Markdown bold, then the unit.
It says **878.7844** m³
